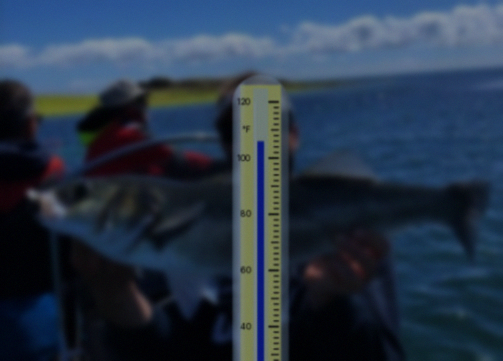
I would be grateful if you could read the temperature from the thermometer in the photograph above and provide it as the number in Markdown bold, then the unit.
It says **106** °F
